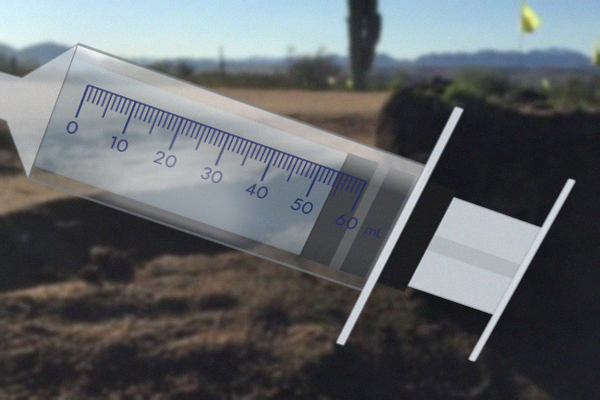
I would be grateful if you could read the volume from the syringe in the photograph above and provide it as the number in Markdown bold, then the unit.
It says **54** mL
